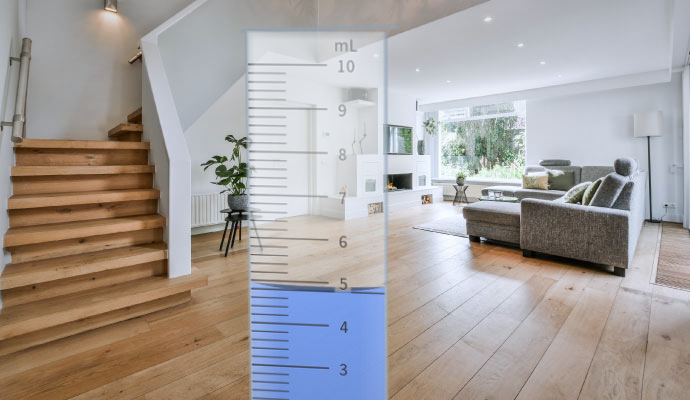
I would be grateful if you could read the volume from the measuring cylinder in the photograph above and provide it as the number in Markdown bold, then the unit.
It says **4.8** mL
